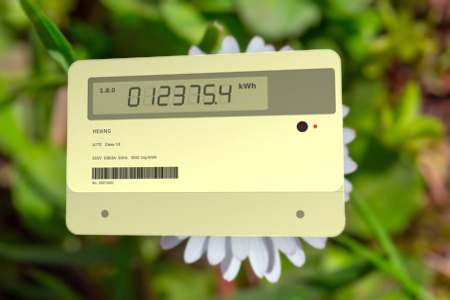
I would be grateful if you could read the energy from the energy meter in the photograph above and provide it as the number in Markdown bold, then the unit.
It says **12375.4** kWh
